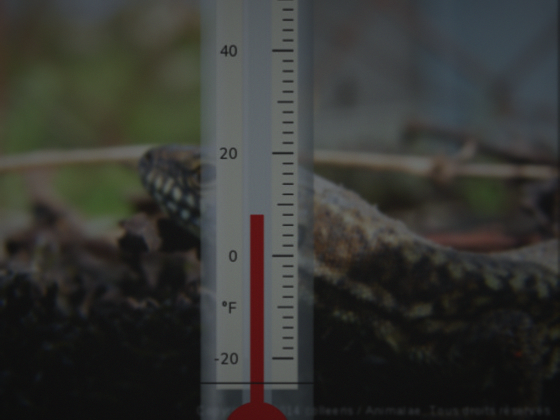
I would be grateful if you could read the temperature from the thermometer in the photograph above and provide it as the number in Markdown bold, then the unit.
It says **8** °F
